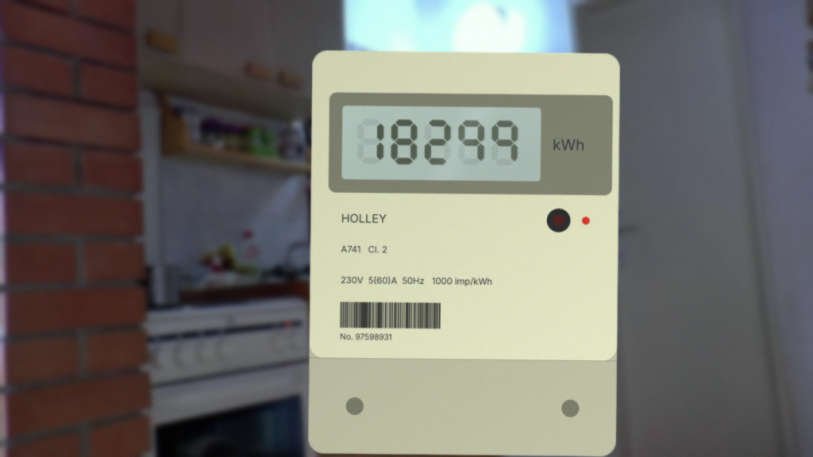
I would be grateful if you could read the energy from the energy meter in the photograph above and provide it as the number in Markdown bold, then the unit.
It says **18299** kWh
